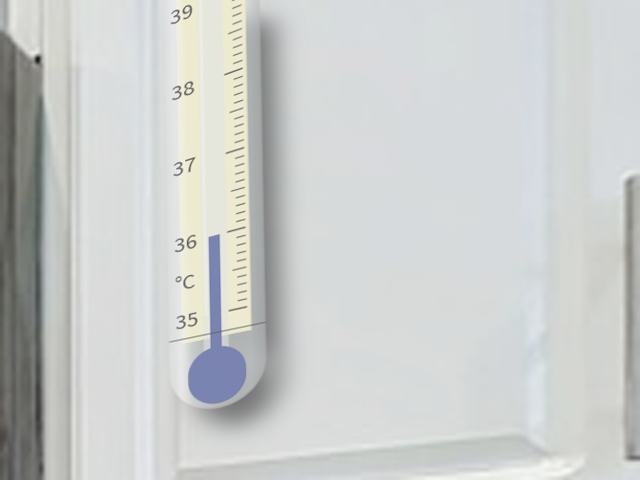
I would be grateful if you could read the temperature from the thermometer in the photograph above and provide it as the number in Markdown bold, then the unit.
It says **36** °C
